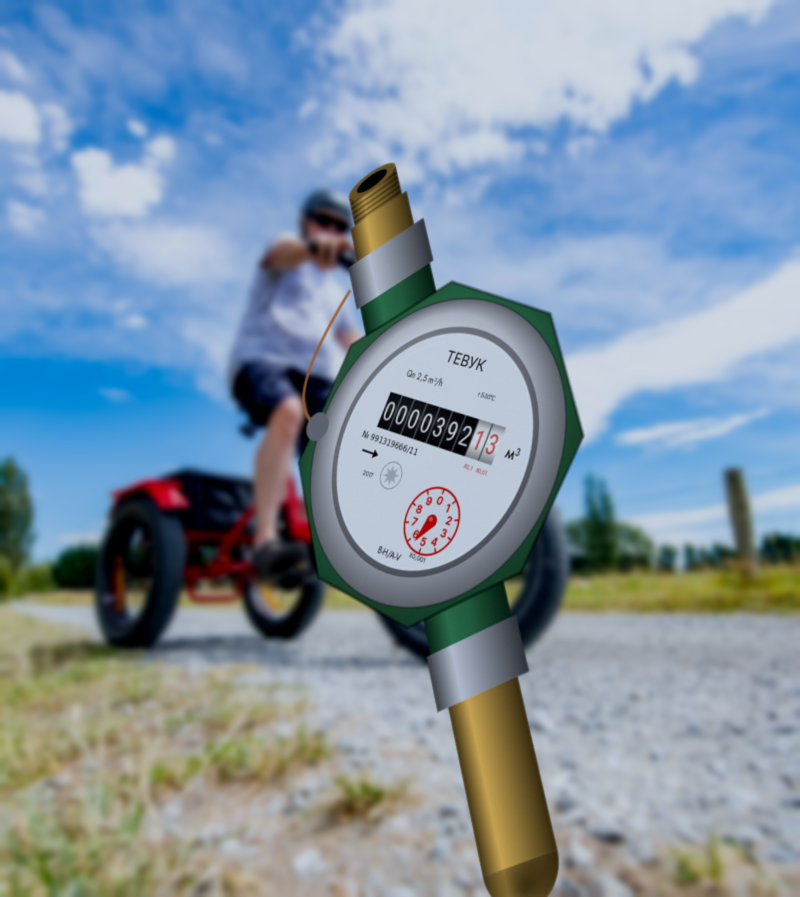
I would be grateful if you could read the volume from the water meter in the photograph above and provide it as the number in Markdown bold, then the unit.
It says **392.135** m³
